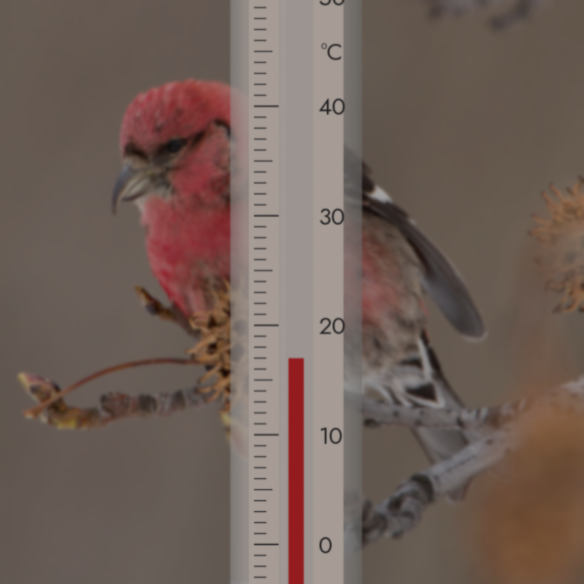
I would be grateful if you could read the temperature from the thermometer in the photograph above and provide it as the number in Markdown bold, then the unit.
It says **17** °C
